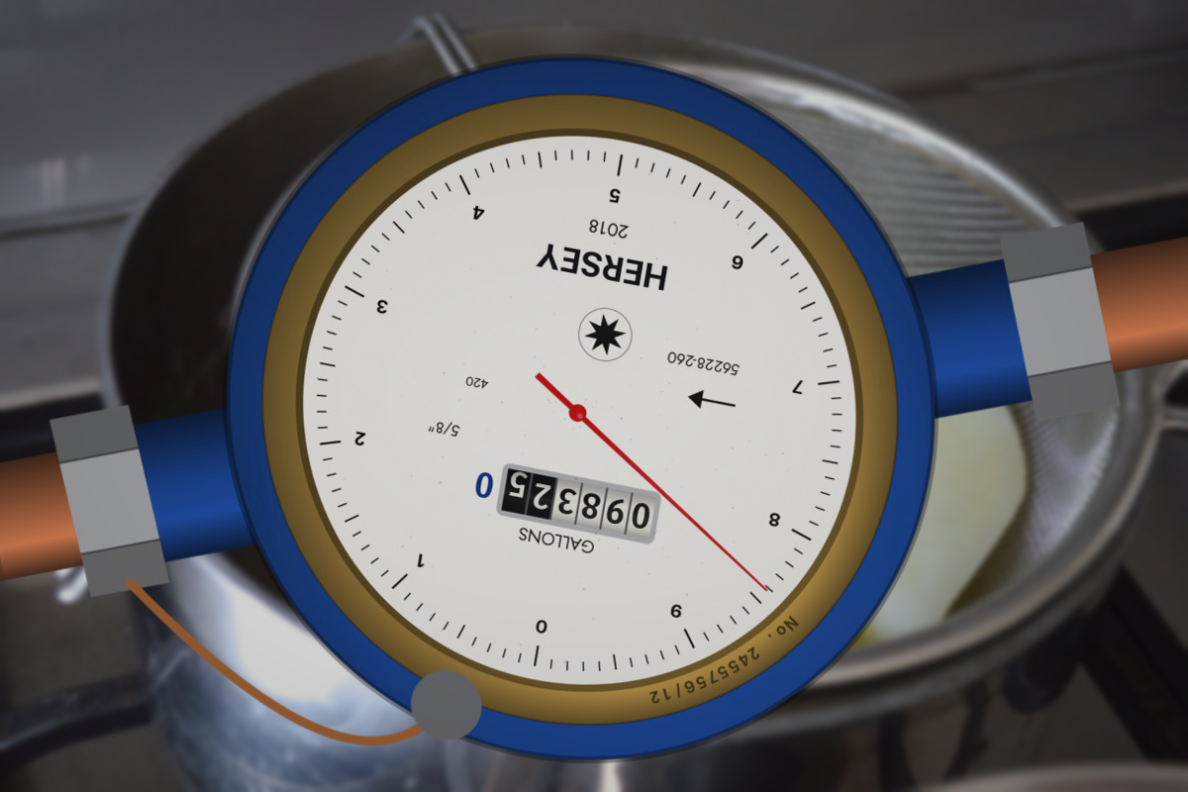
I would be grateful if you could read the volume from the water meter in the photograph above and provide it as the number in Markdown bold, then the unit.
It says **983248.4** gal
